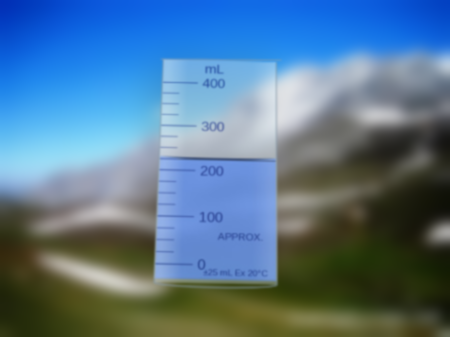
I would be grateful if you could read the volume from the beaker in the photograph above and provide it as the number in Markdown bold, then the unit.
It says **225** mL
